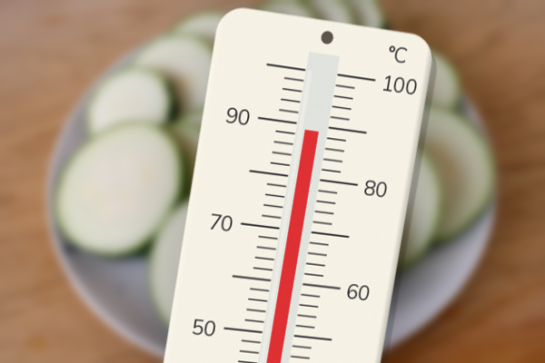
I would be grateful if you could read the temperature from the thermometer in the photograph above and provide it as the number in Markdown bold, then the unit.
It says **89** °C
